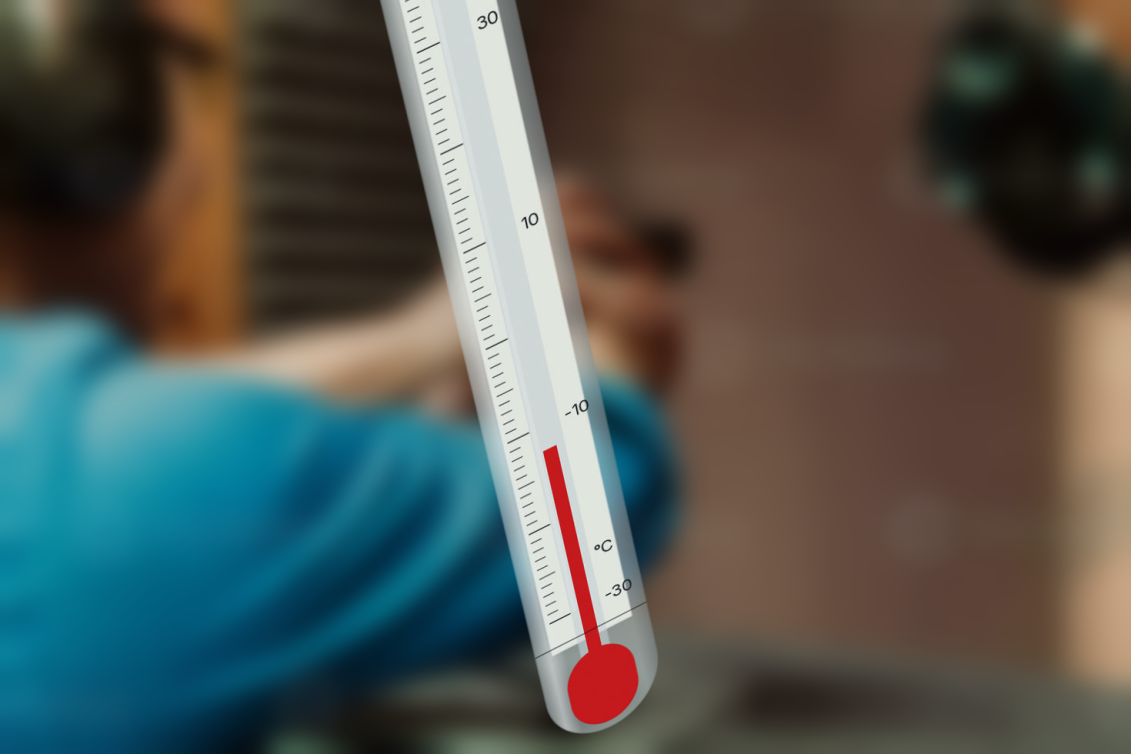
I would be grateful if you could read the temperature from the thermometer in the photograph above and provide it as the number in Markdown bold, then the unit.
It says **-12.5** °C
